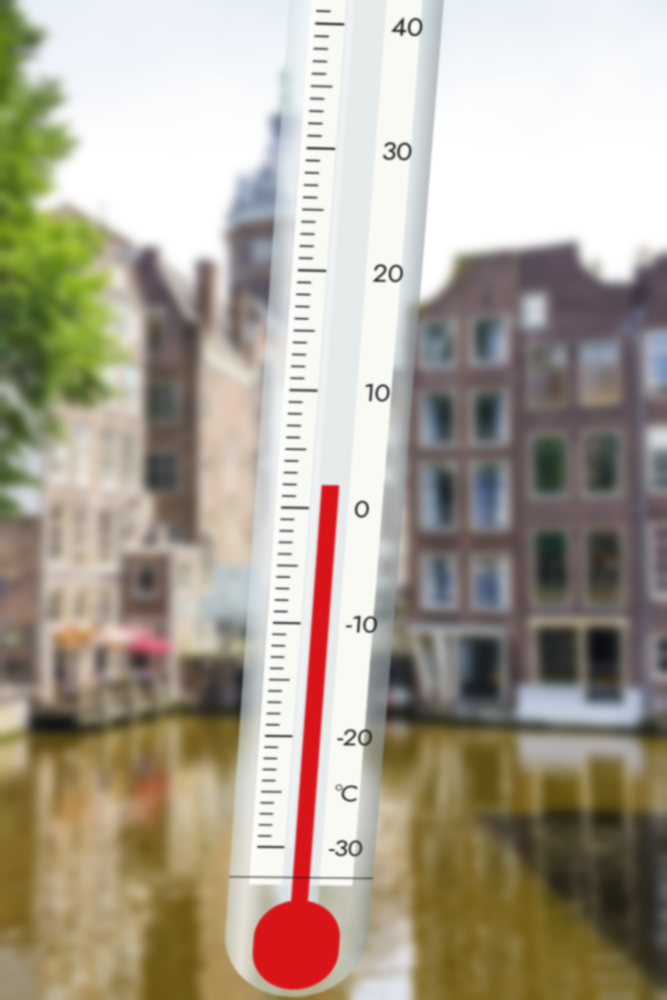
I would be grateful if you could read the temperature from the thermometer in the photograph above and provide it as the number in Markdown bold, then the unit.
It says **2** °C
